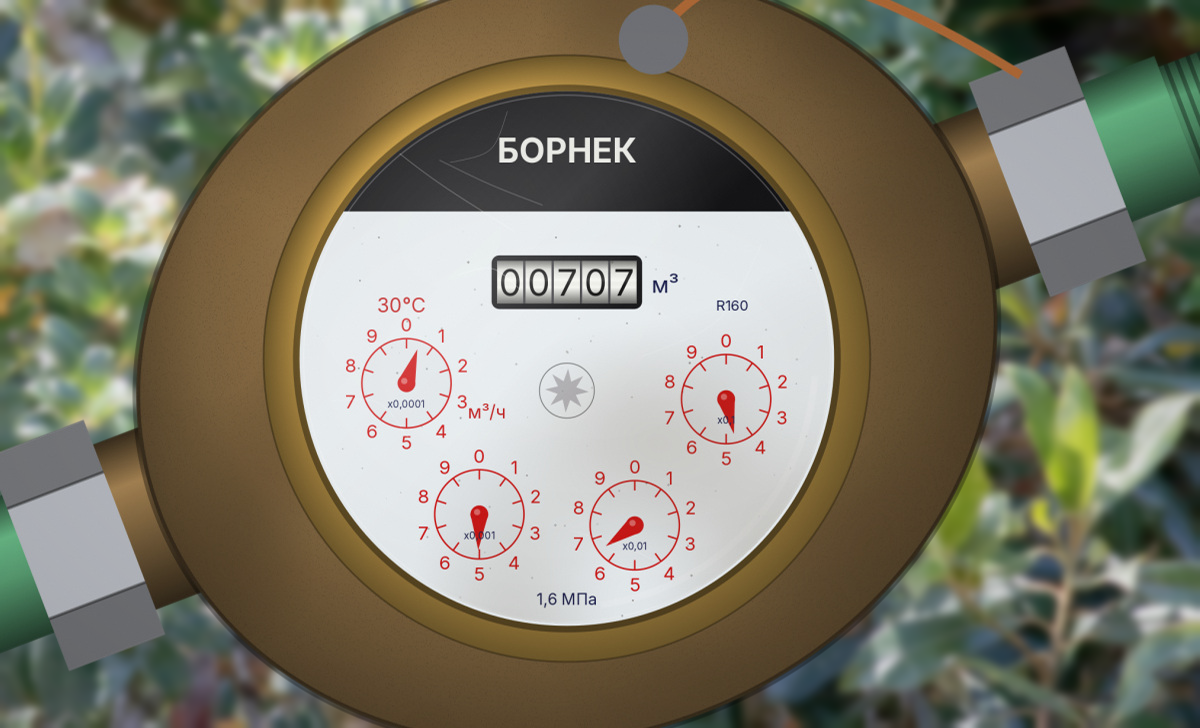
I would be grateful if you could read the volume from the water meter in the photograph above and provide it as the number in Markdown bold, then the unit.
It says **707.4650** m³
